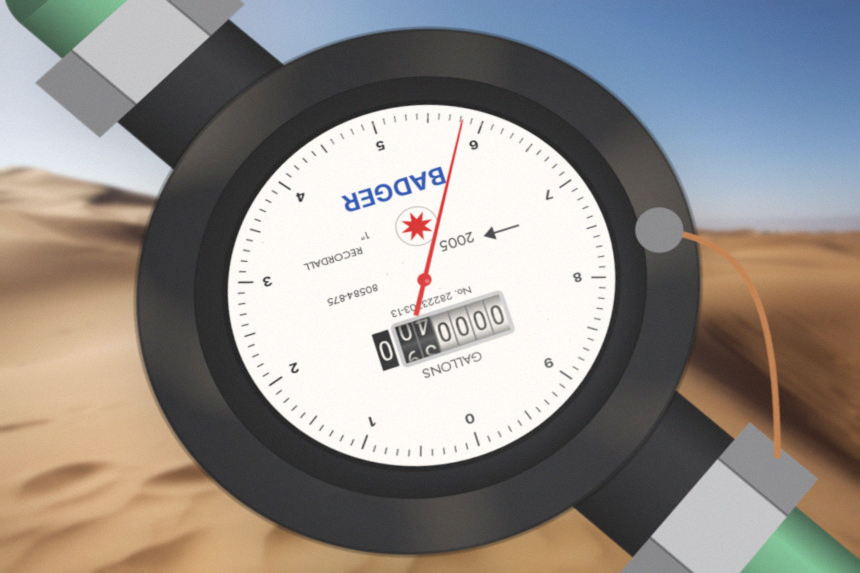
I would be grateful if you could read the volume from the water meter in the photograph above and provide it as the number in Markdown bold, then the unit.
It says **395.8** gal
